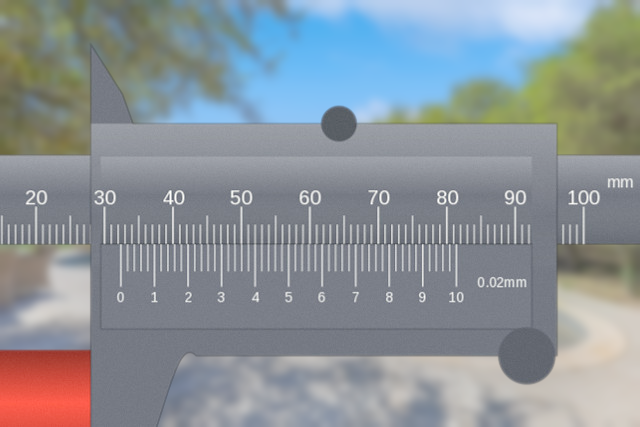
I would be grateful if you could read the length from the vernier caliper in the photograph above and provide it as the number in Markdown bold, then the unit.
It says **32.4** mm
